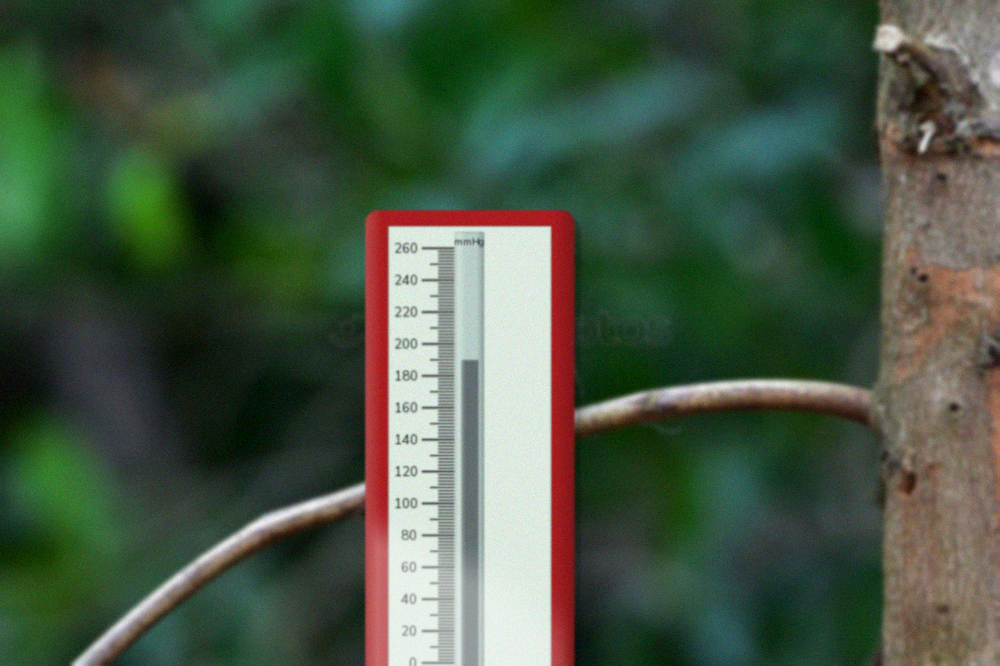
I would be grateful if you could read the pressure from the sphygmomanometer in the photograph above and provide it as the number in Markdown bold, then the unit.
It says **190** mmHg
